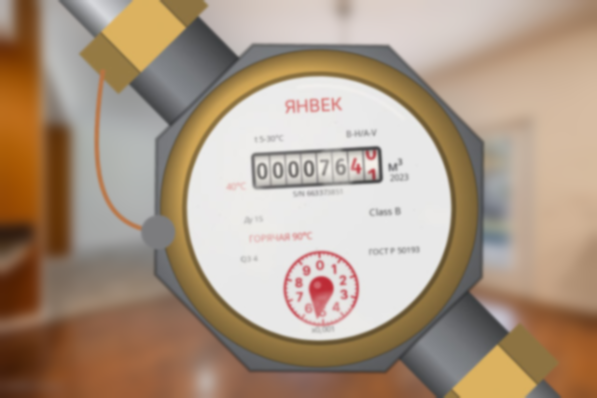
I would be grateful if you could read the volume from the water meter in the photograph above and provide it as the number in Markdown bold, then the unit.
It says **76.405** m³
